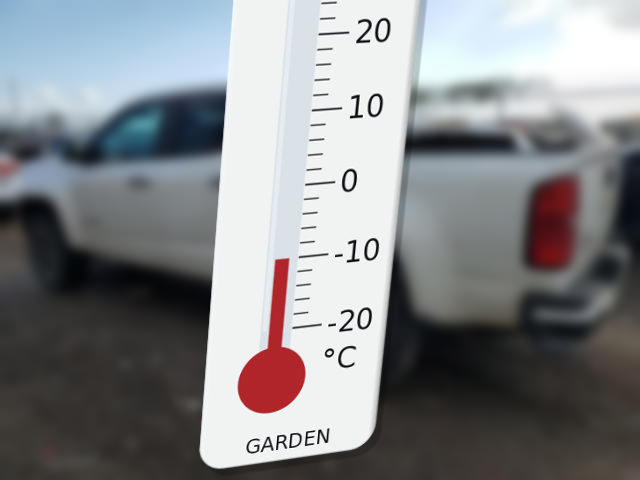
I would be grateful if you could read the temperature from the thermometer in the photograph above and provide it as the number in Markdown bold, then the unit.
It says **-10** °C
